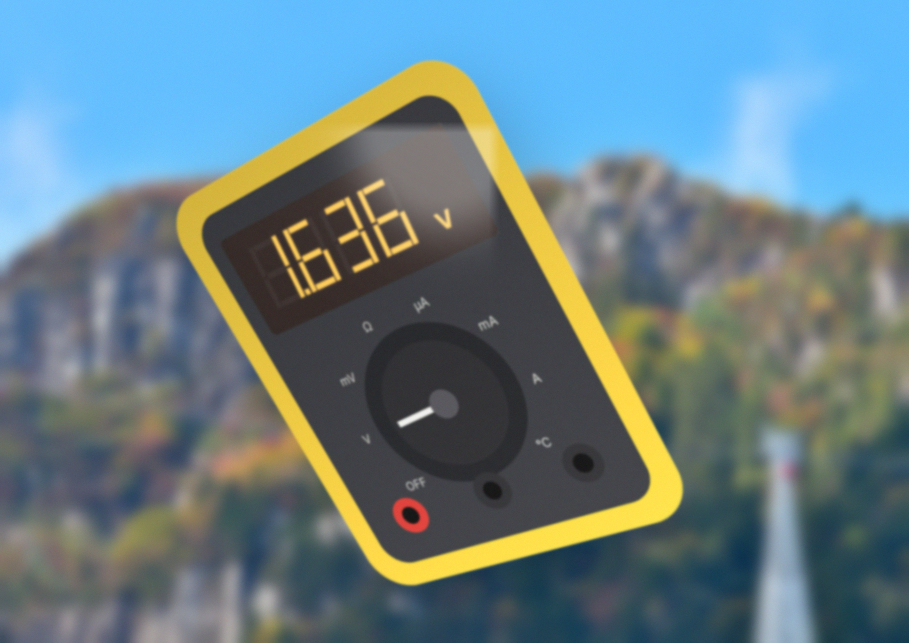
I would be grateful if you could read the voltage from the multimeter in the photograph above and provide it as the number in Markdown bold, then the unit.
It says **1.636** V
